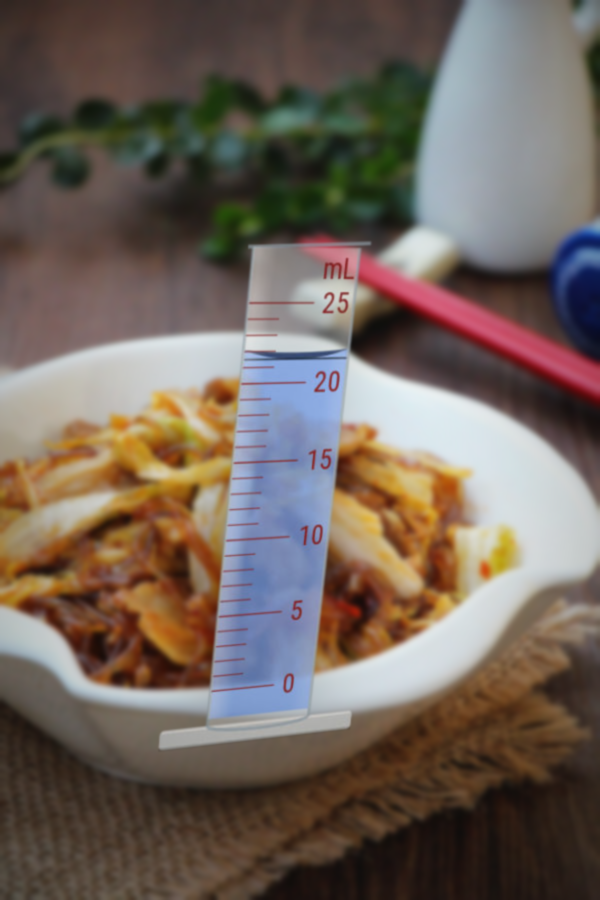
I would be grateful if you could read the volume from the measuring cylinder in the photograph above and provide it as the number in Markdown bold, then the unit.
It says **21.5** mL
